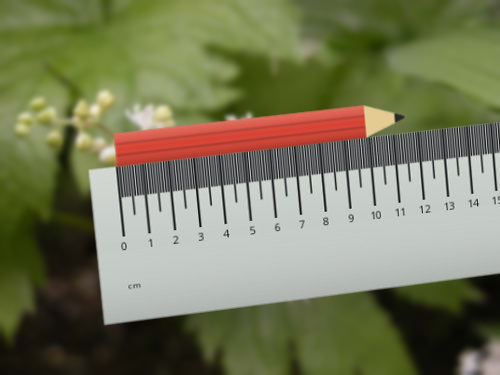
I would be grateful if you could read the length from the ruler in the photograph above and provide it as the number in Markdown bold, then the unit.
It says **11.5** cm
